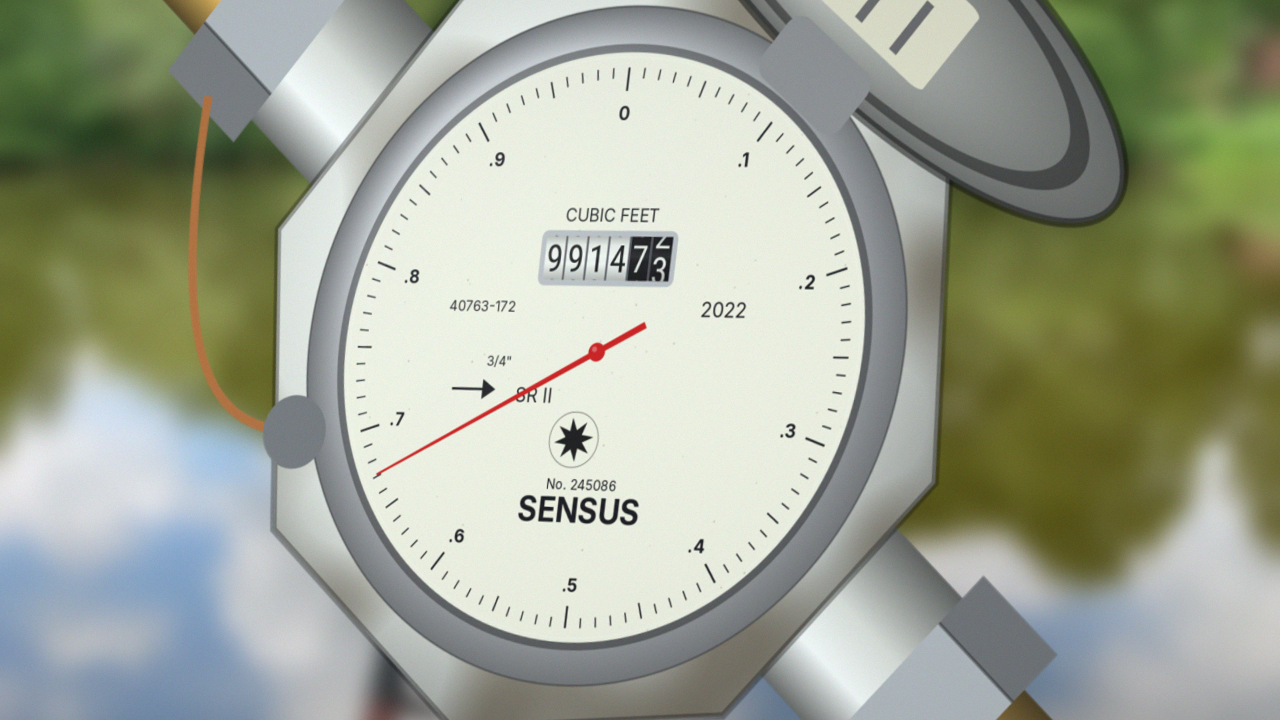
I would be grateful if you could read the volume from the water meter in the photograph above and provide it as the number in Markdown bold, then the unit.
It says **991472.67** ft³
